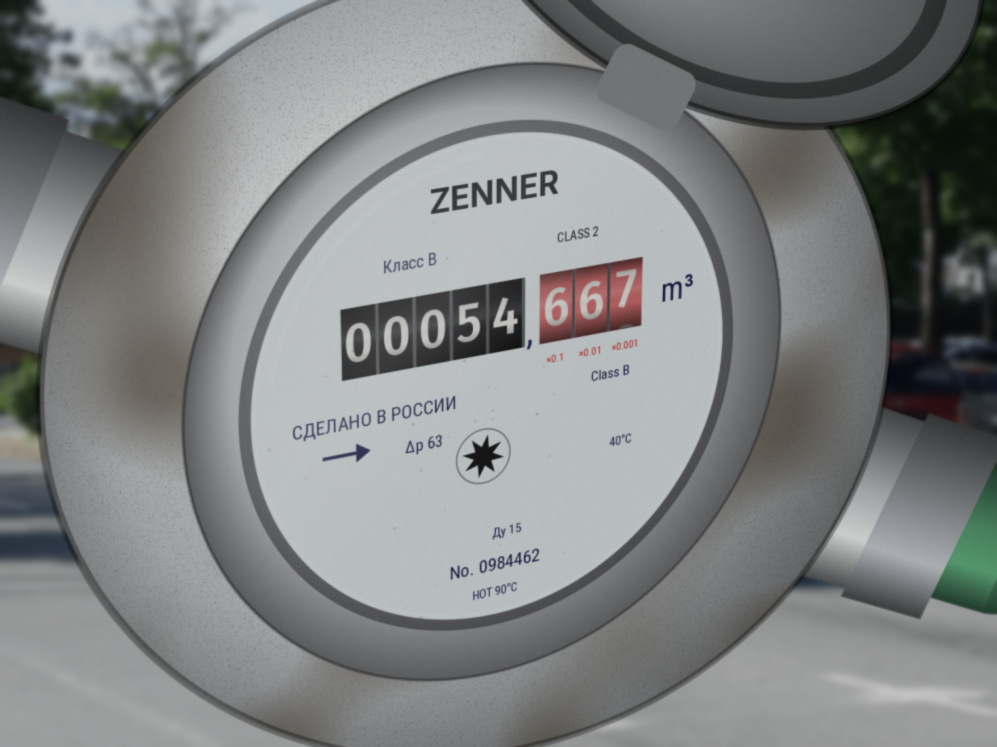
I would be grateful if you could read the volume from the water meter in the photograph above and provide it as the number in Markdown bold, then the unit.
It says **54.667** m³
